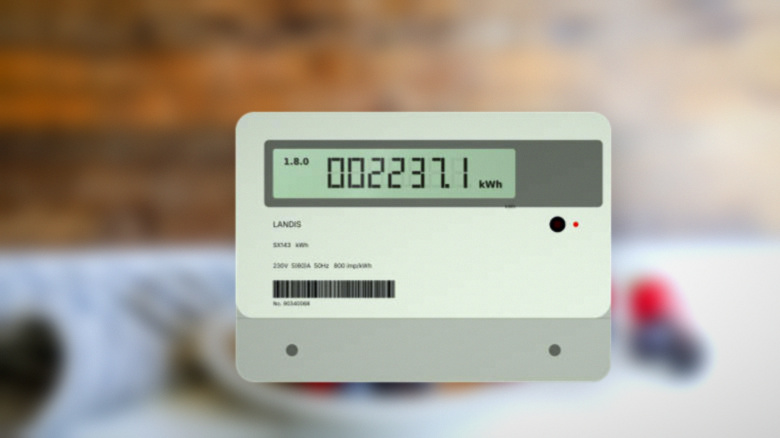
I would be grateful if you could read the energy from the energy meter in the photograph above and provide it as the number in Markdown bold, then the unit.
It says **2237.1** kWh
